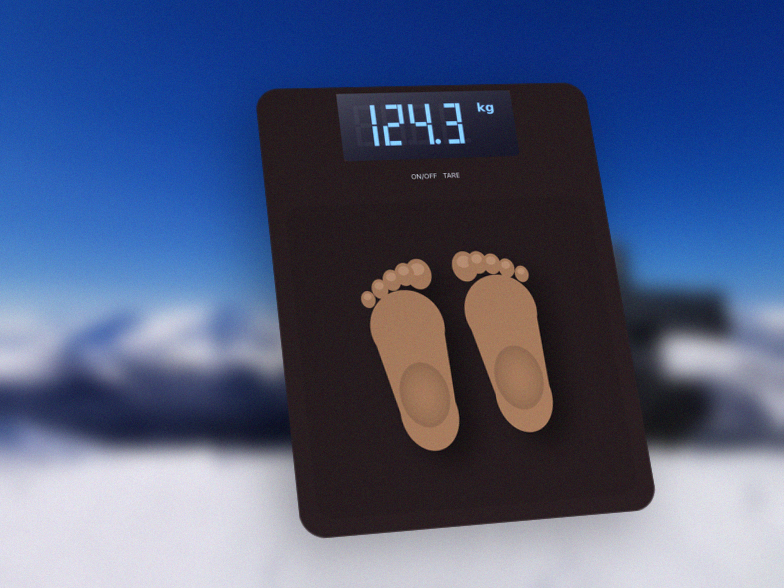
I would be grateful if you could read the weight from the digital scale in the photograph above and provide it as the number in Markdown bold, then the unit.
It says **124.3** kg
